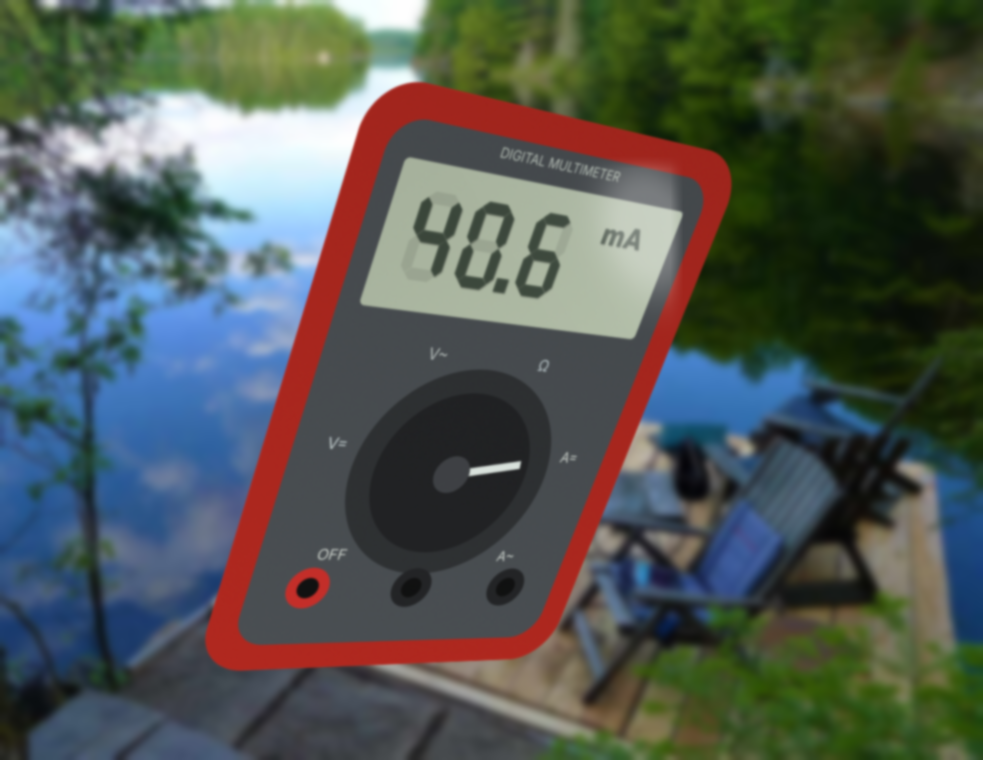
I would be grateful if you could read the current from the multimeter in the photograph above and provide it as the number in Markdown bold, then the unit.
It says **40.6** mA
